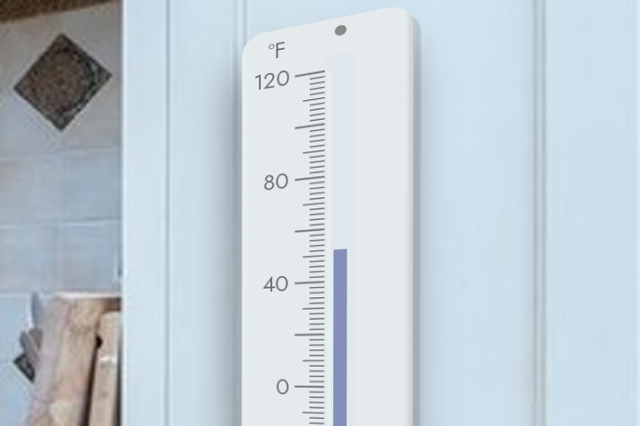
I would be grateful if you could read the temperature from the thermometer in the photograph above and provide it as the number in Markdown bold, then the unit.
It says **52** °F
